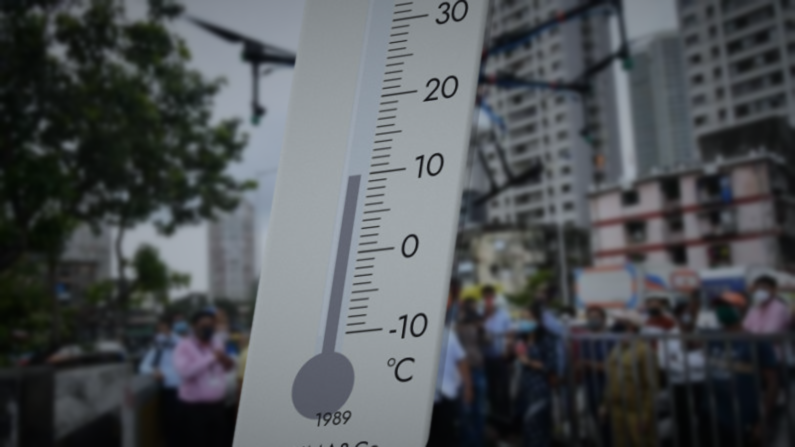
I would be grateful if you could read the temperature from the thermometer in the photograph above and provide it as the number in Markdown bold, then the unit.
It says **10** °C
